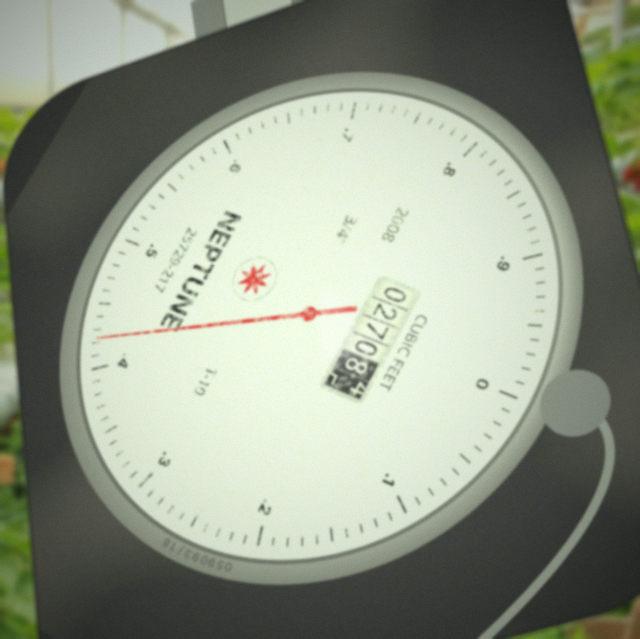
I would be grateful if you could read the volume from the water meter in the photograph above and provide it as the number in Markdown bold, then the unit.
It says **27084.42** ft³
